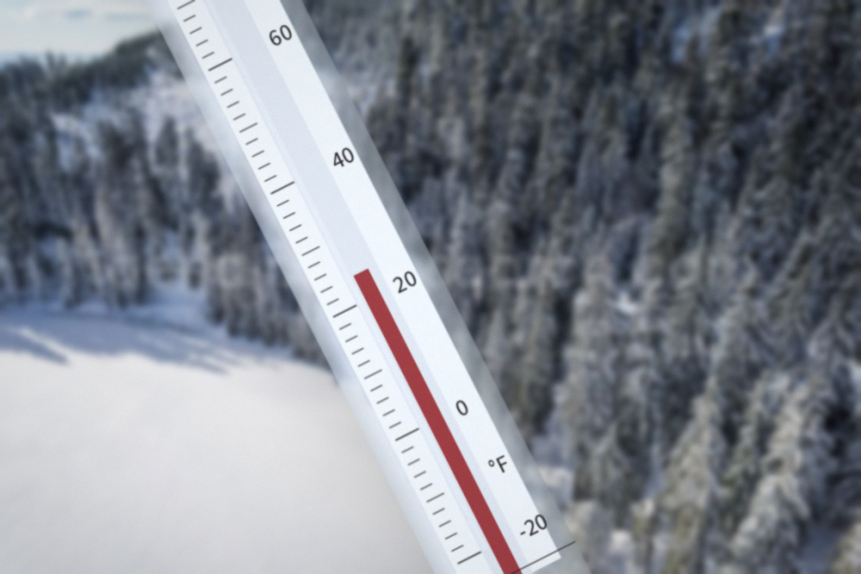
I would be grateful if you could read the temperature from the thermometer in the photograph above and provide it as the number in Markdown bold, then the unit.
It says **24** °F
